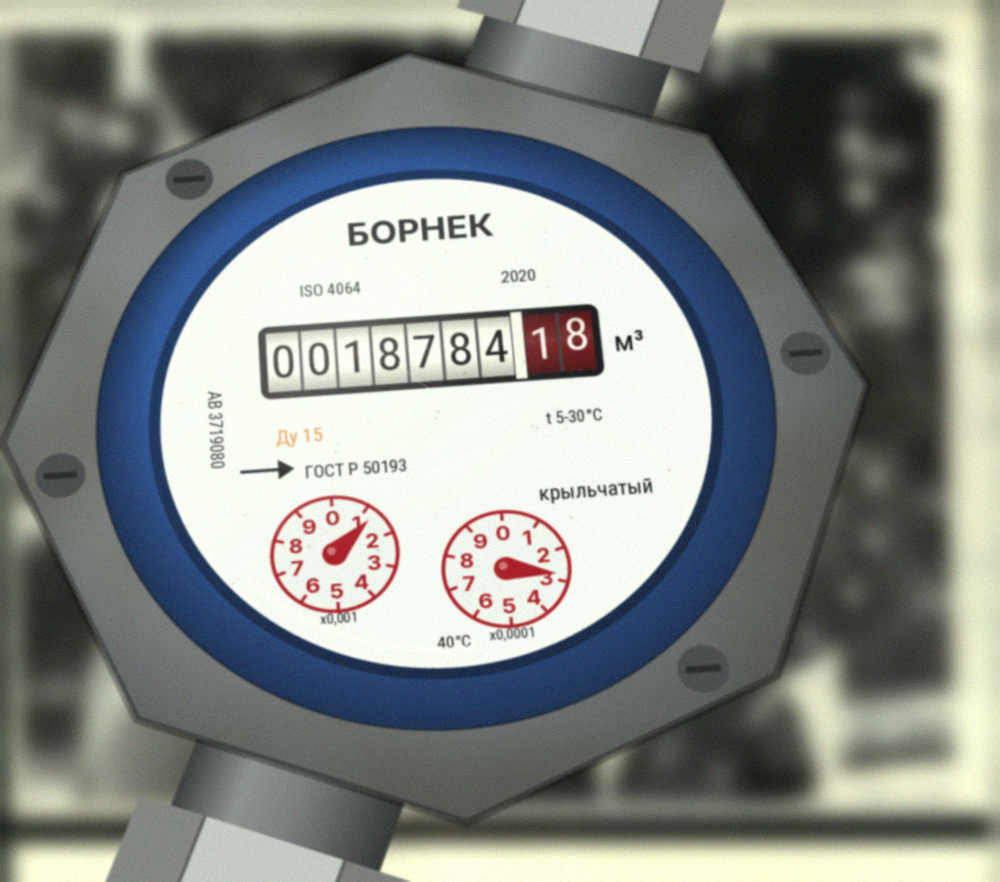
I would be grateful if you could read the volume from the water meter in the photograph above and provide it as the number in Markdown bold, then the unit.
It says **18784.1812** m³
